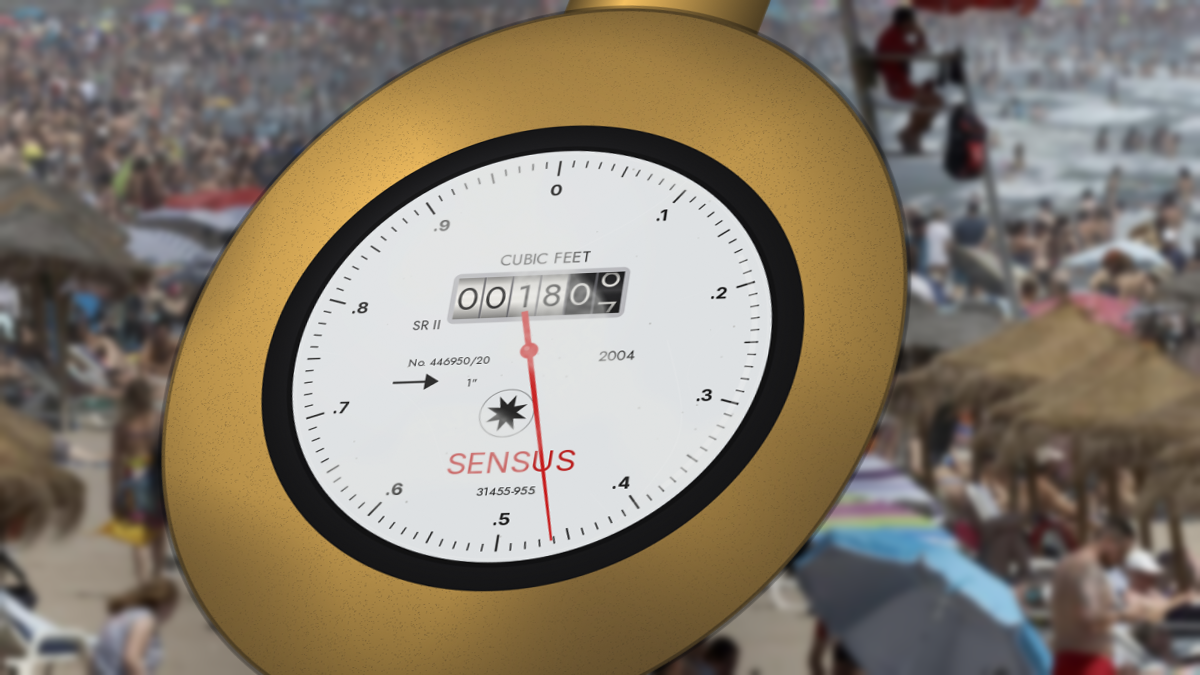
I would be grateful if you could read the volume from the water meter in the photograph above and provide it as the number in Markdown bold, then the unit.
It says **1806.46** ft³
